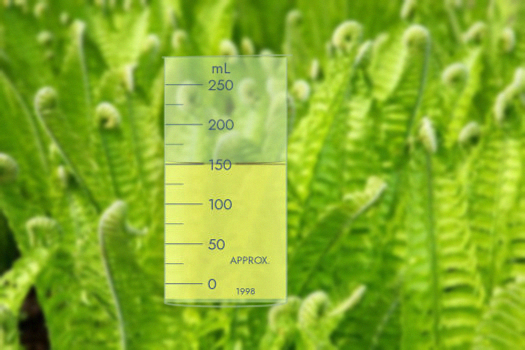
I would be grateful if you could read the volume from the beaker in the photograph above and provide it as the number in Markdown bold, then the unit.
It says **150** mL
